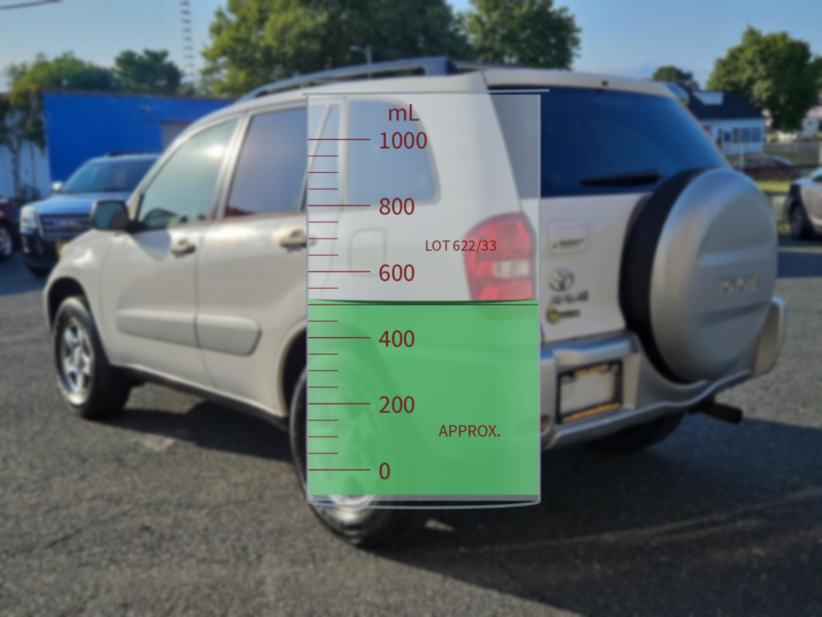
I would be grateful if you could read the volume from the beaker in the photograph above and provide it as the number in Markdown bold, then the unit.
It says **500** mL
